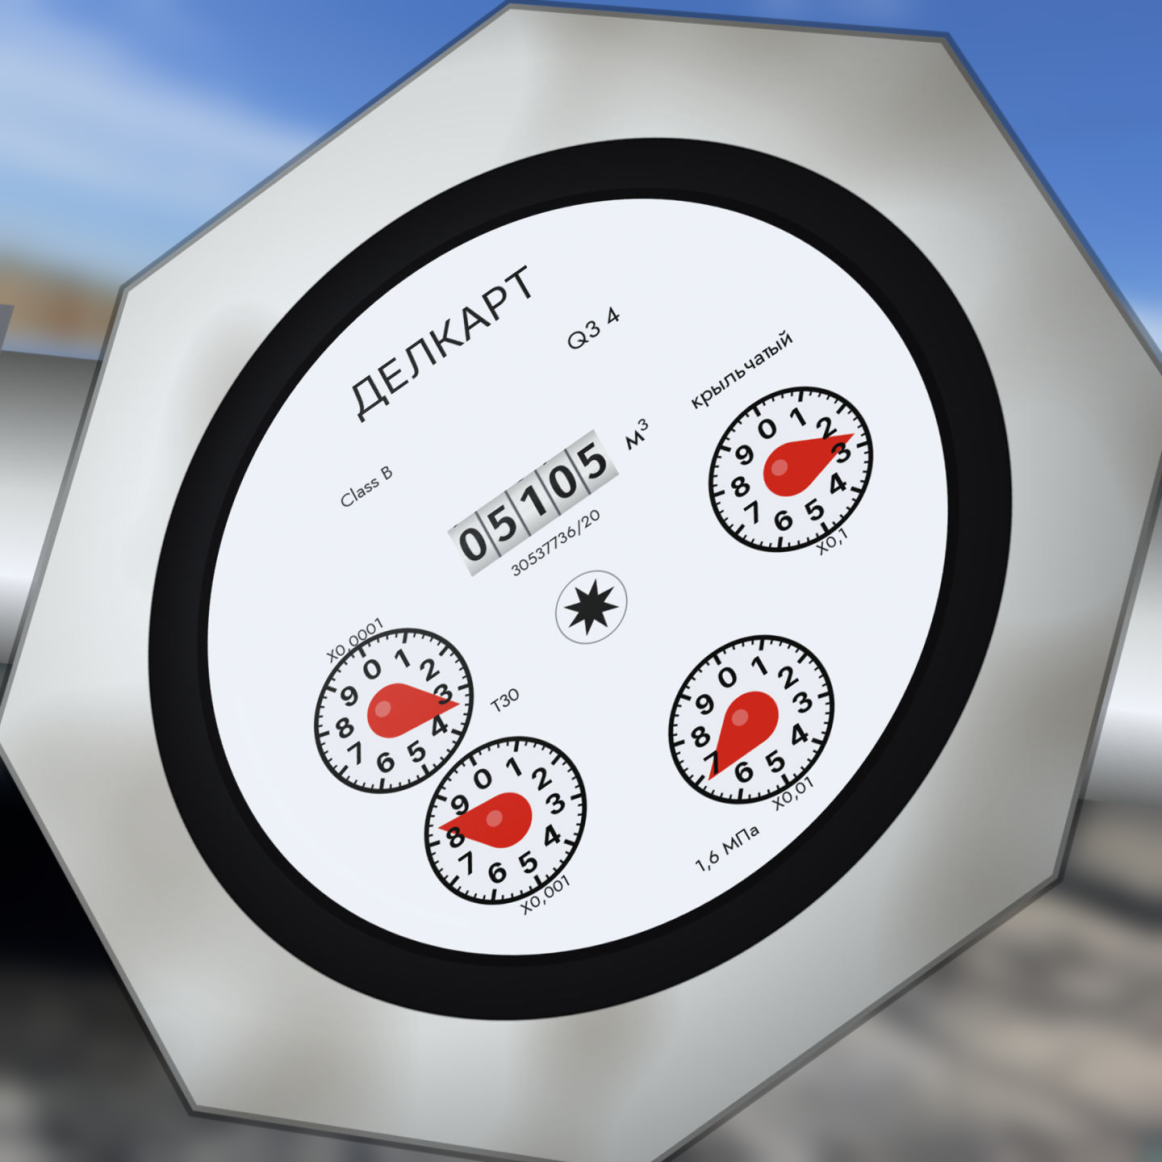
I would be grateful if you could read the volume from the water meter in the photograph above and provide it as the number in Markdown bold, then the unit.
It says **5105.2683** m³
